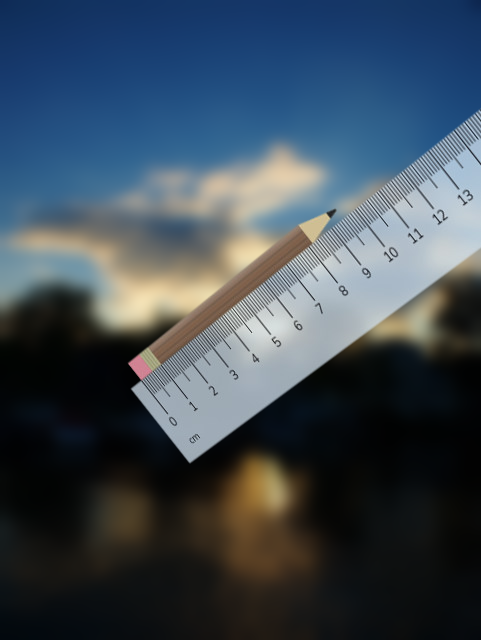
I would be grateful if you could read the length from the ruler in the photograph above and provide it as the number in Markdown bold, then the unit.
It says **9.5** cm
